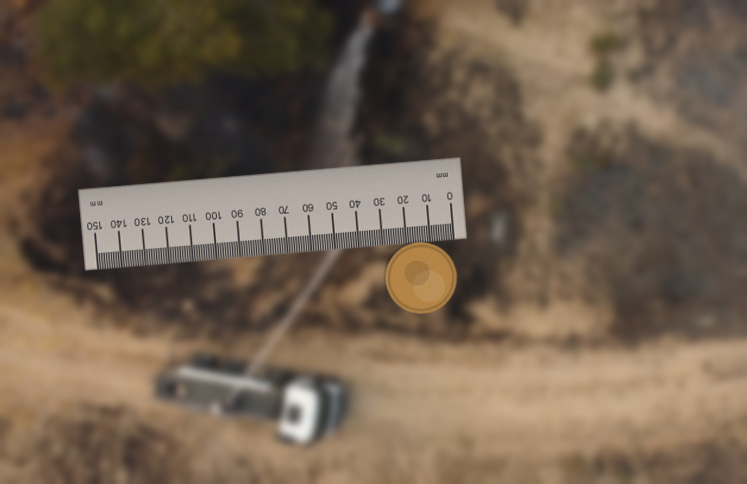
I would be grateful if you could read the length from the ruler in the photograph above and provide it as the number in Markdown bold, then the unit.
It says **30** mm
